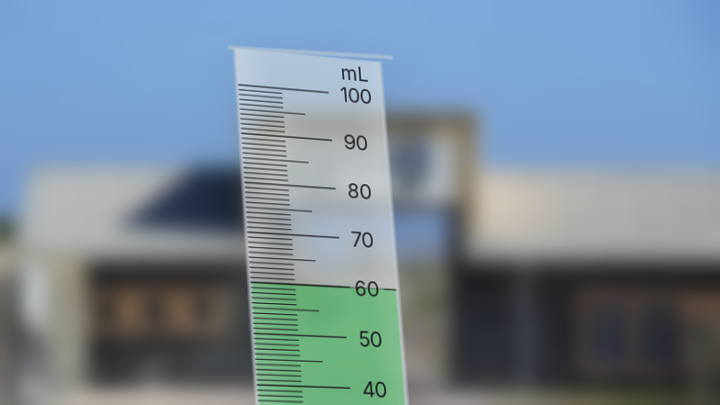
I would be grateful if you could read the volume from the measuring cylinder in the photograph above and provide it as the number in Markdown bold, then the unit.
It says **60** mL
